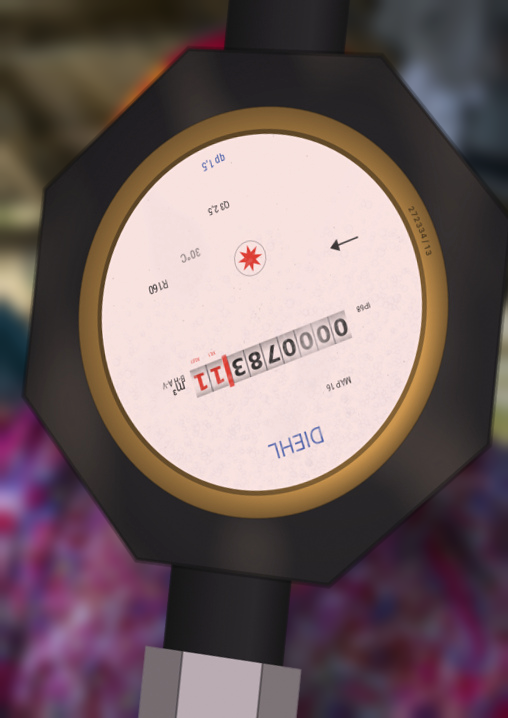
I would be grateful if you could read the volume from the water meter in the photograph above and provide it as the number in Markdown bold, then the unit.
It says **783.11** m³
